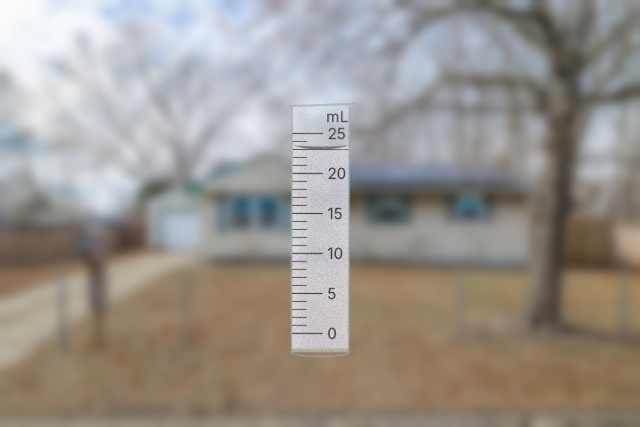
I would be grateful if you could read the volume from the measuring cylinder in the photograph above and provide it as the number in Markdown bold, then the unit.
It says **23** mL
